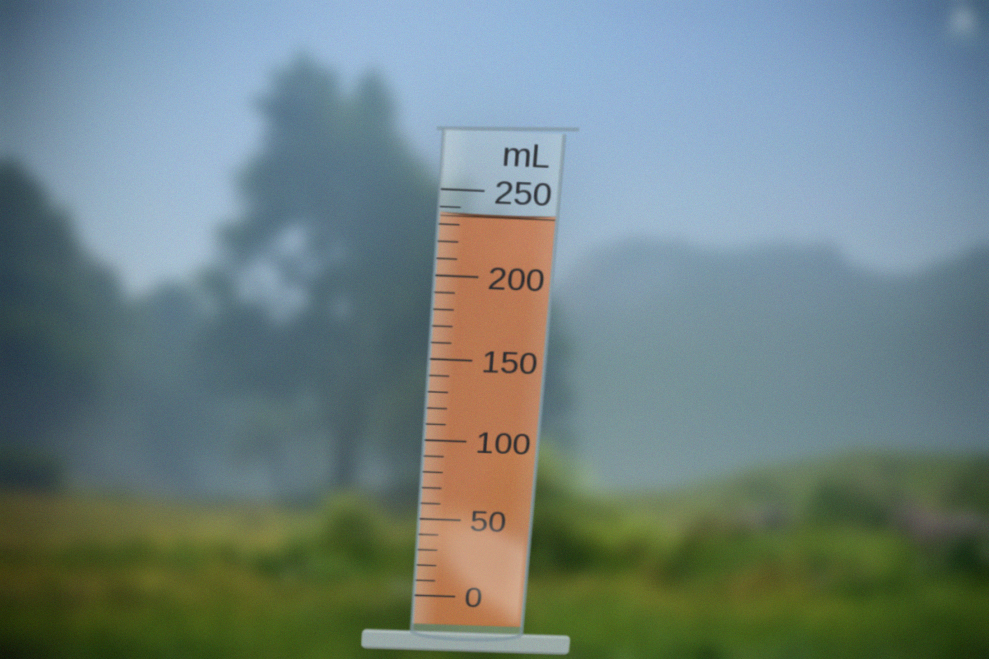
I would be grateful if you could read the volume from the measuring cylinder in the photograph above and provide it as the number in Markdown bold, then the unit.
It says **235** mL
